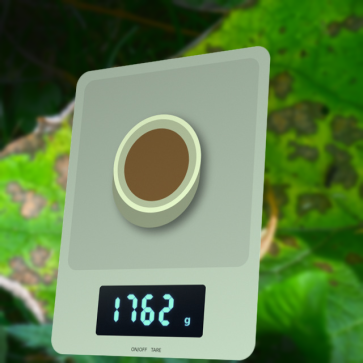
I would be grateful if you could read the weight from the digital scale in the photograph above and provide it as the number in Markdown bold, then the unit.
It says **1762** g
